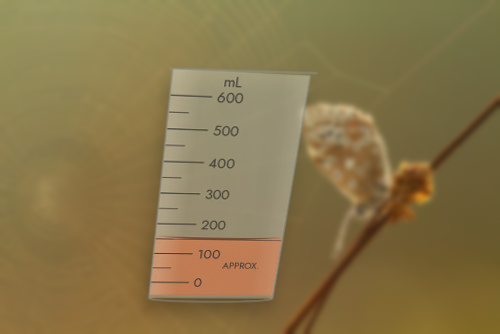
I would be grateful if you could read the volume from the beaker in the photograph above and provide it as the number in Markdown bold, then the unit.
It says **150** mL
